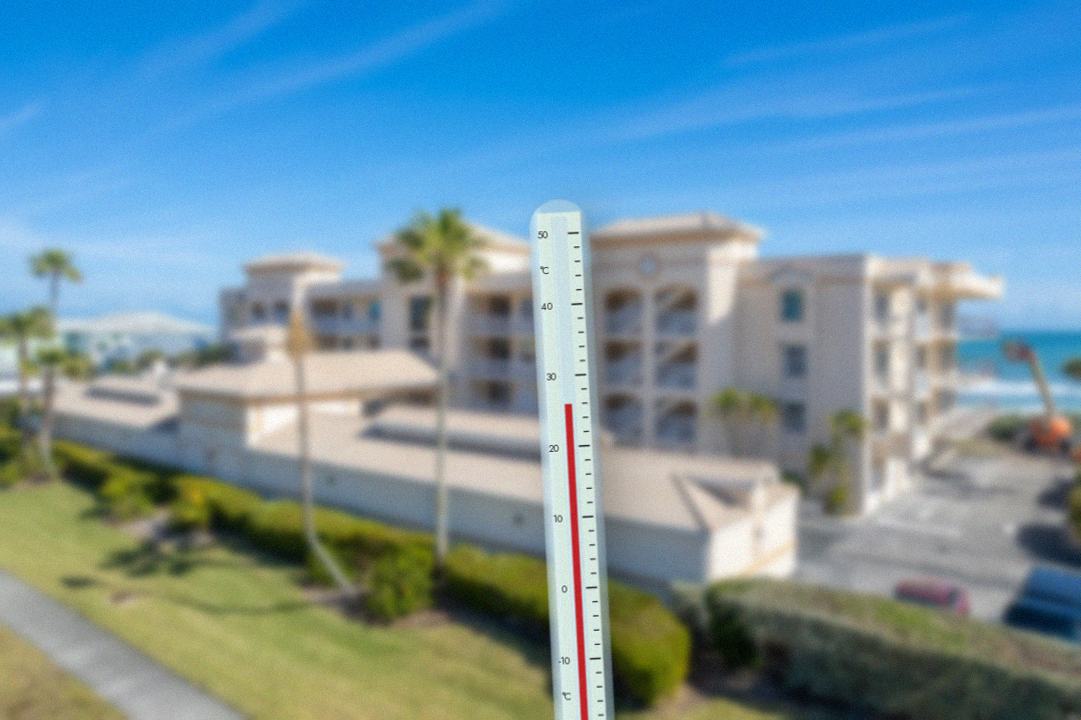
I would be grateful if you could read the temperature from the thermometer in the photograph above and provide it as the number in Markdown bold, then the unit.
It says **26** °C
